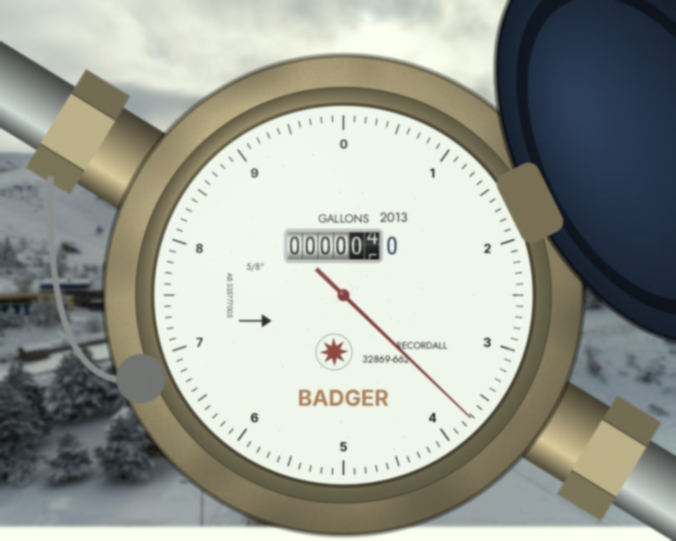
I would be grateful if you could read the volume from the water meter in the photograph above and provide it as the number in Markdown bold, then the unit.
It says **43.7** gal
